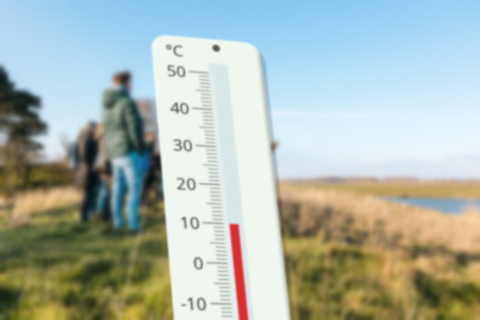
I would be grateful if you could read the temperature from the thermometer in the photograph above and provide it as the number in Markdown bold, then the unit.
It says **10** °C
